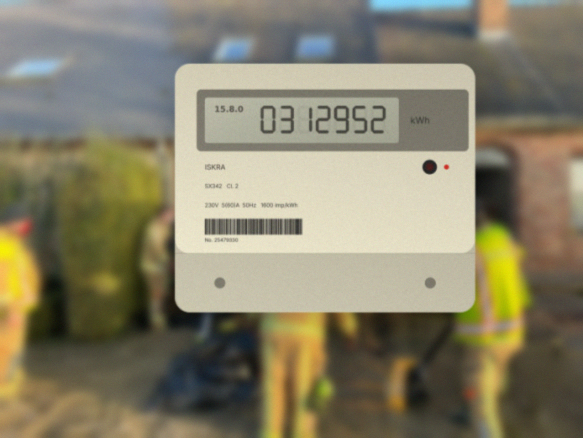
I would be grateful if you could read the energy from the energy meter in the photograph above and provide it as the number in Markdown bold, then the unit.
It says **312952** kWh
